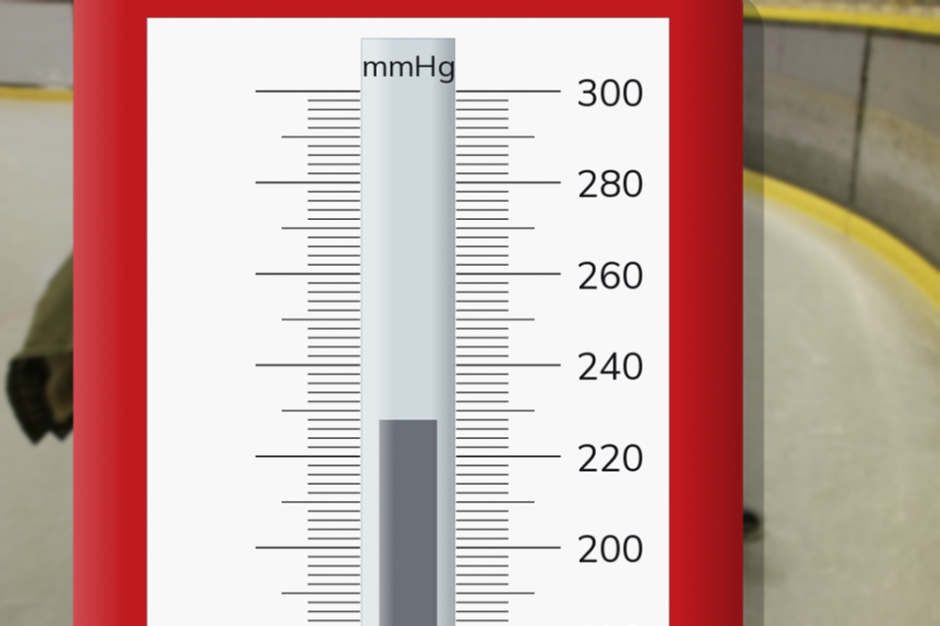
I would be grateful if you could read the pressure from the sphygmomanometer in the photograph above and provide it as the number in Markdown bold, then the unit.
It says **228** mmHg
